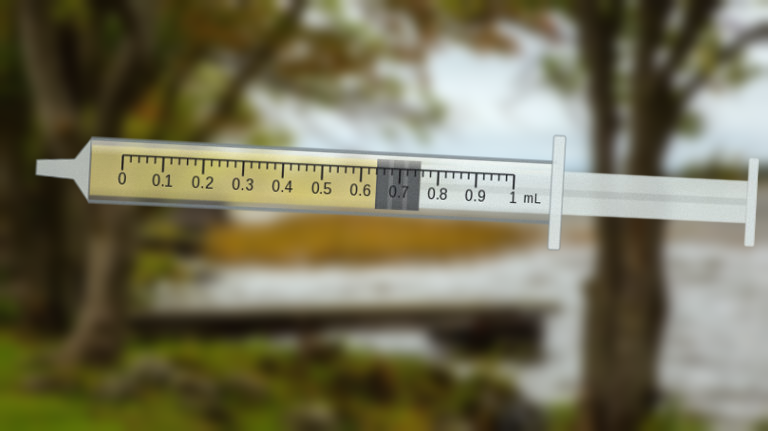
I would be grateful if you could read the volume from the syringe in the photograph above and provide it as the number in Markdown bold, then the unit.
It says **0.64** mL
